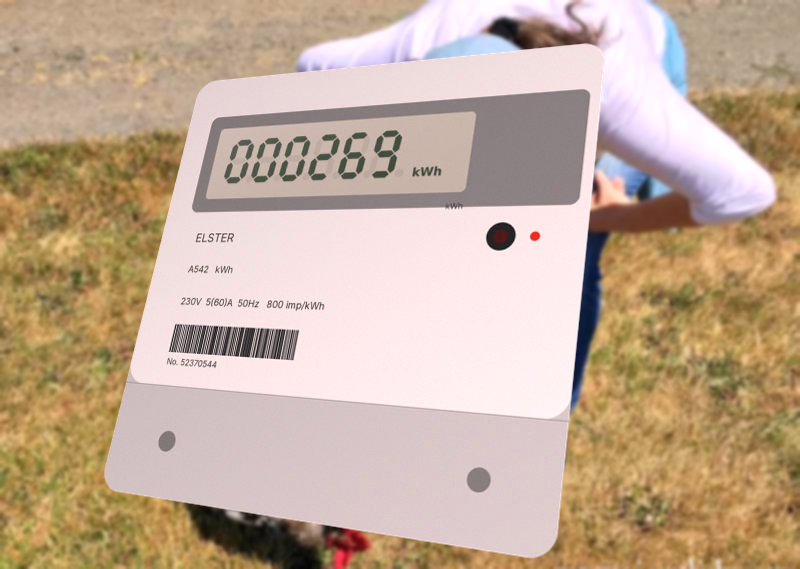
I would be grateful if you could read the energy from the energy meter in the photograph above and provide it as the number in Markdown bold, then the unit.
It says **269** kWh
